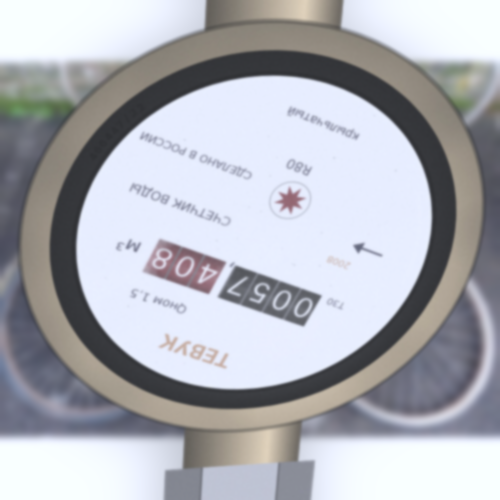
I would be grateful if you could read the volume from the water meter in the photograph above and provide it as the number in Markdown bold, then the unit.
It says **57.408** m³
